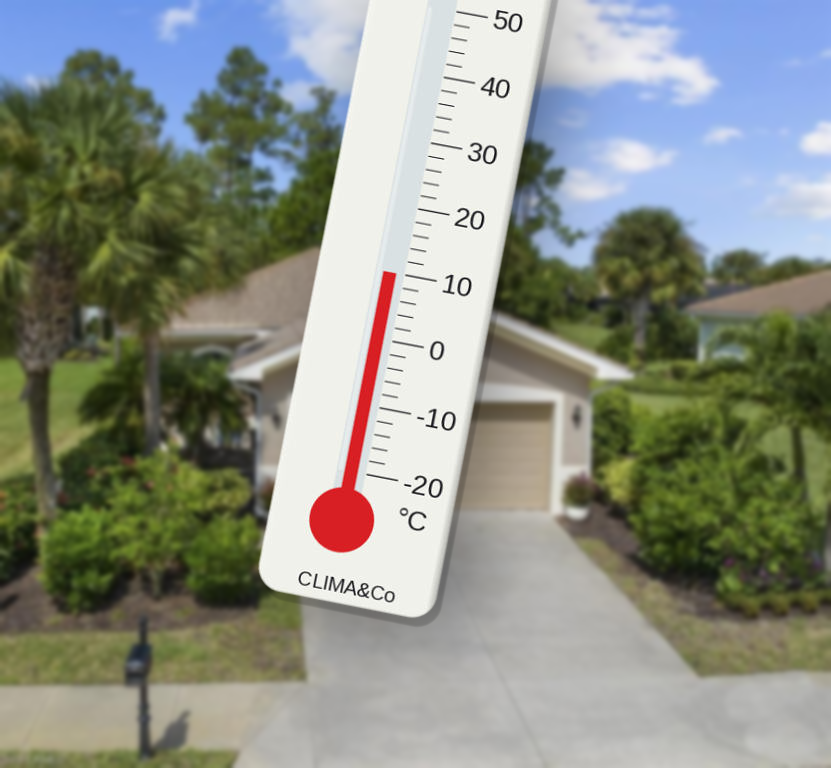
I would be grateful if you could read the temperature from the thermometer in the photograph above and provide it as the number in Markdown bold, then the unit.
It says **10** °C
